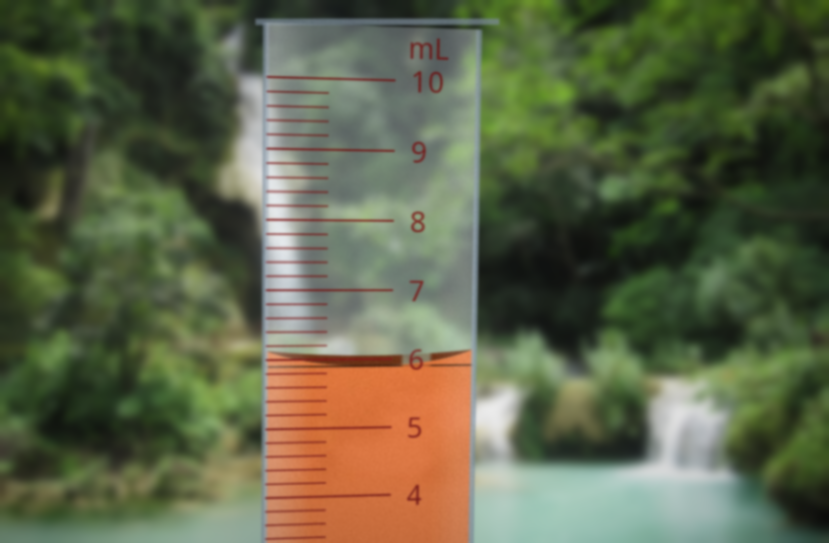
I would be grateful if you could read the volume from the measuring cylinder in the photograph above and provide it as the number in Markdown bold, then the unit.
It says **5.9** mL
